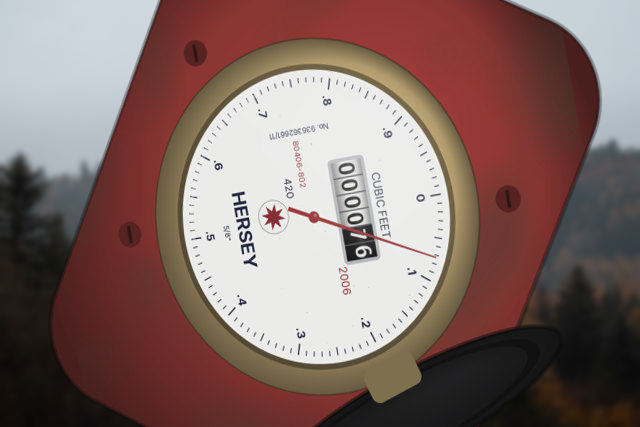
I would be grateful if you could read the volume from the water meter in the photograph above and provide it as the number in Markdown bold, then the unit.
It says **76.07** ft³
